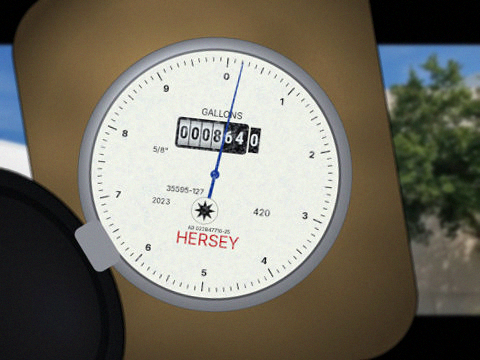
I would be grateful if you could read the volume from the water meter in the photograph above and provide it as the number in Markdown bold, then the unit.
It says **8640.2** gal
